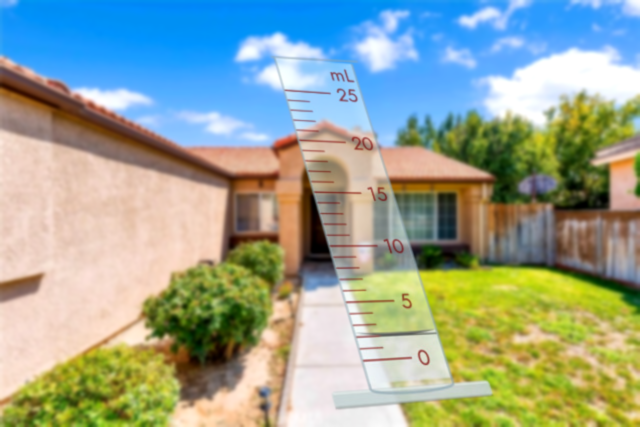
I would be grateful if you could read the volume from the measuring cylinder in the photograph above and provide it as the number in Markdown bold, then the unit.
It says **2** mL
